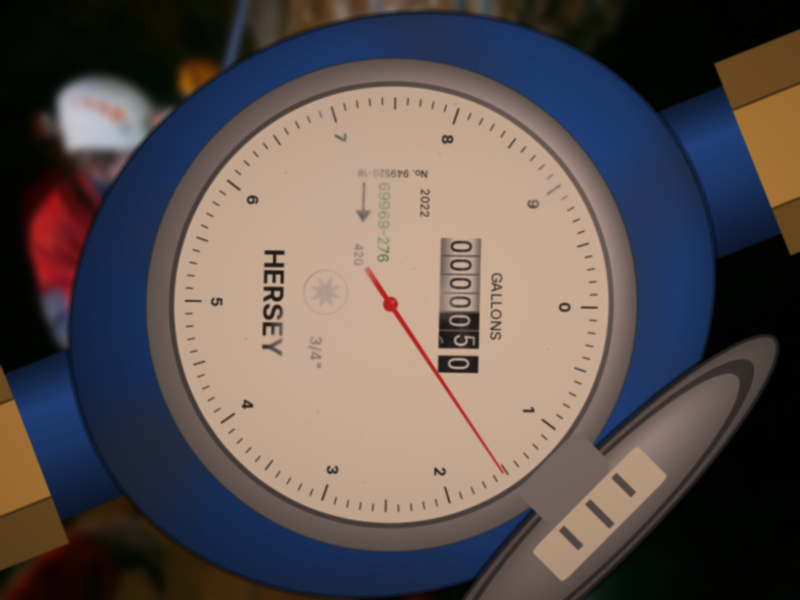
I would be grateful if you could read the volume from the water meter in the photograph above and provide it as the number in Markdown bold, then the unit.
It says **51.5** gal
